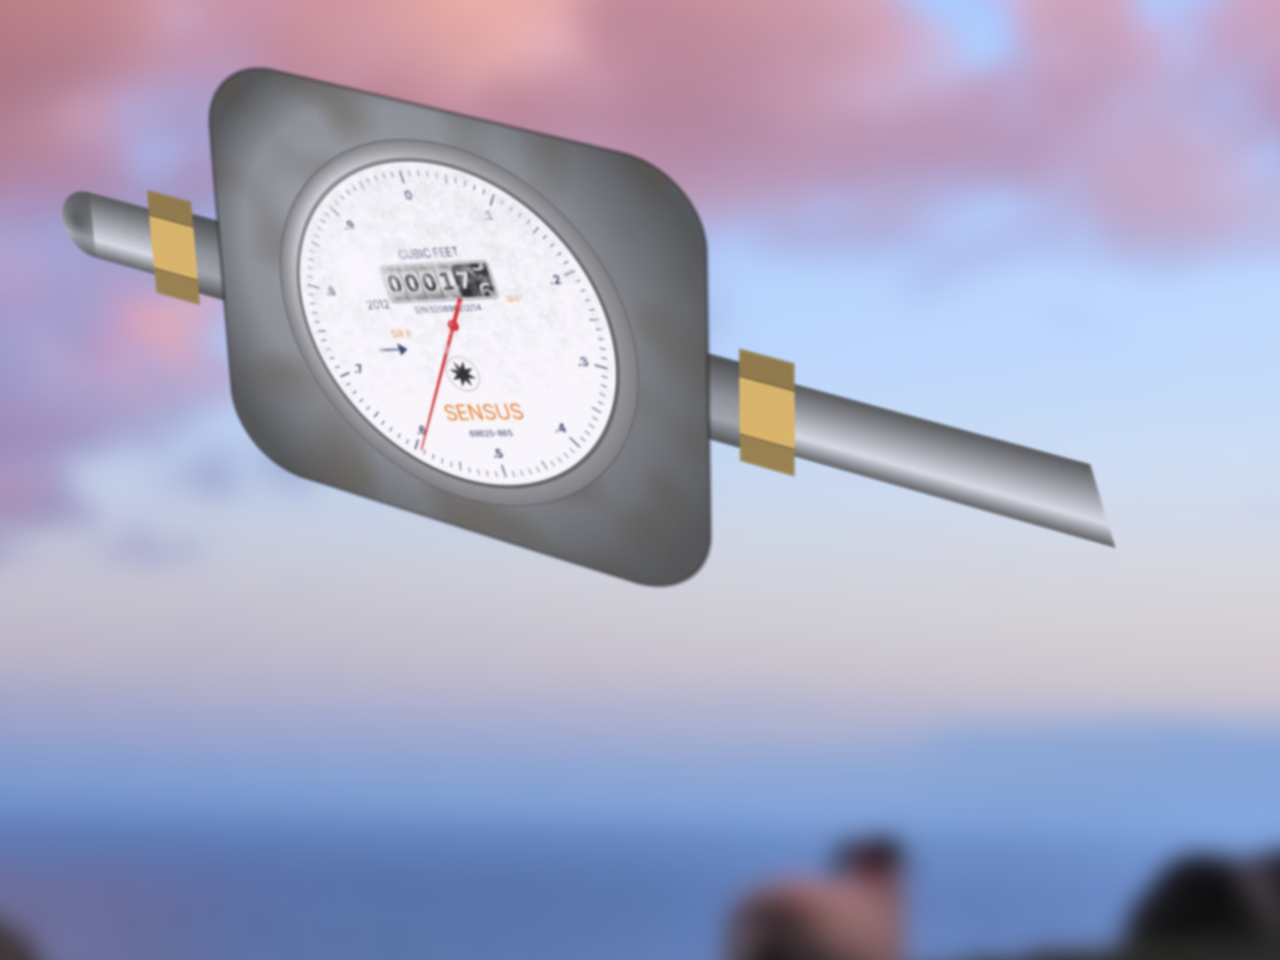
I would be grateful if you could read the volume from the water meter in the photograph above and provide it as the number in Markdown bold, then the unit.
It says **175.59** ft³
